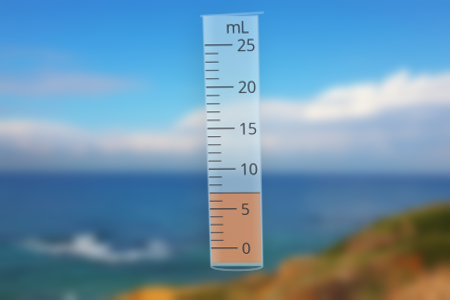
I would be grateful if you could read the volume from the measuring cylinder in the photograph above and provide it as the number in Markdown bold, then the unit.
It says **7** mL
